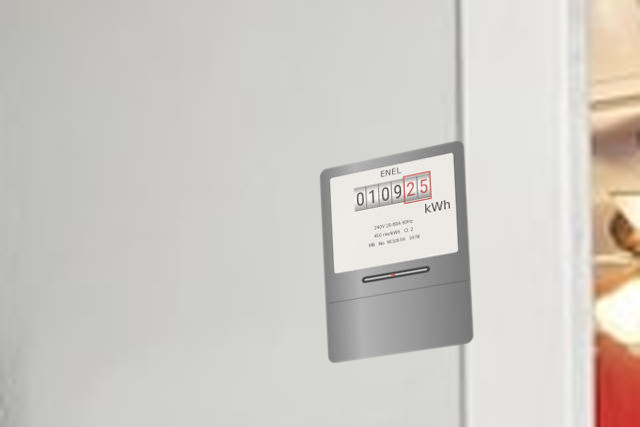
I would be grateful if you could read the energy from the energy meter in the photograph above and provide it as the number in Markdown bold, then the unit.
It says **109.25** kWh
